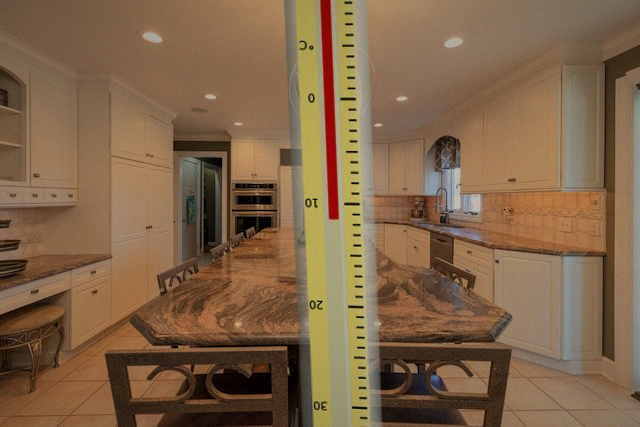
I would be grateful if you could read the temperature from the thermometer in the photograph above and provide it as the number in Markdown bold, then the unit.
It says **11.5** °C
